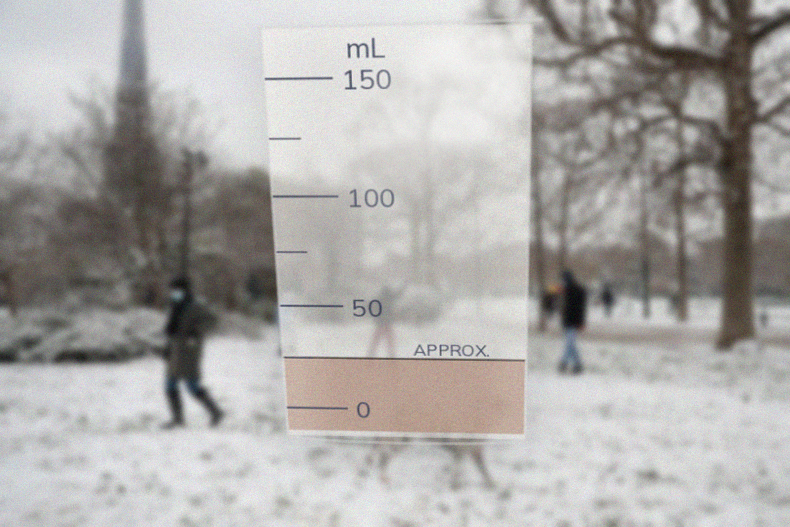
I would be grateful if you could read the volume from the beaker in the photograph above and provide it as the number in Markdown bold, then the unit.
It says **25** mL
